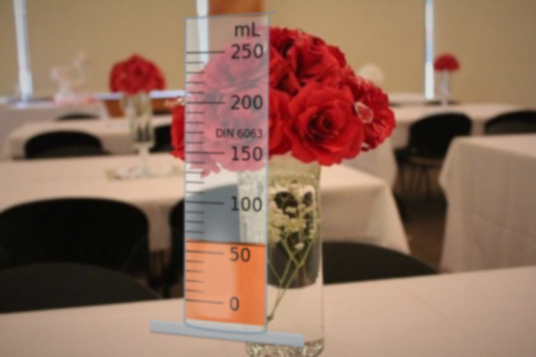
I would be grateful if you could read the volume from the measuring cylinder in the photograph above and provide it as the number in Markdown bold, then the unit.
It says **60** mL
